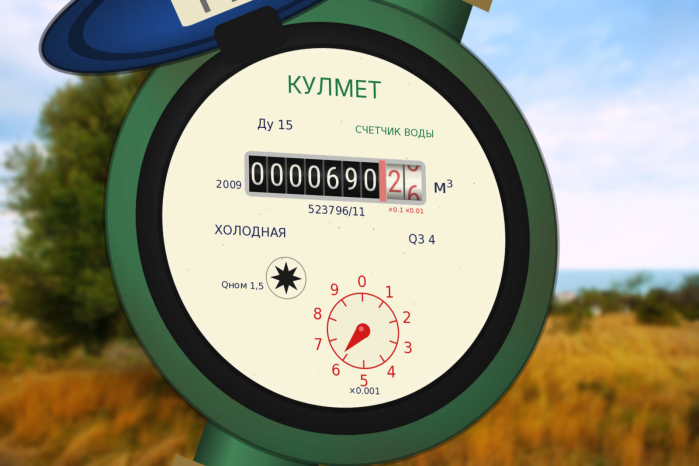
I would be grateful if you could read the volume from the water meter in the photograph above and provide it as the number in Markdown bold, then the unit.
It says **690.256** m³
